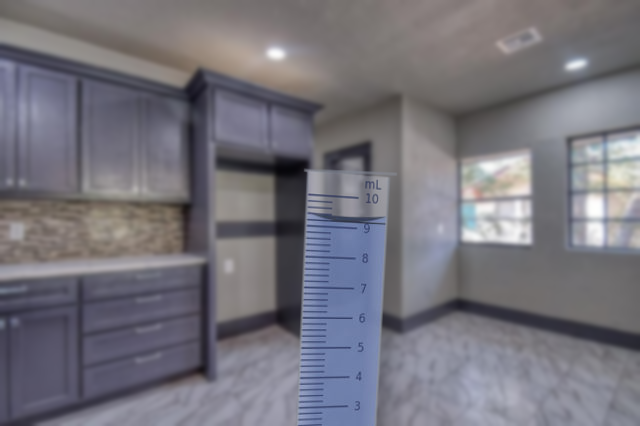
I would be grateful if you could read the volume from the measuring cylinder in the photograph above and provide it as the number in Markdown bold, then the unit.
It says **9.2** mL
